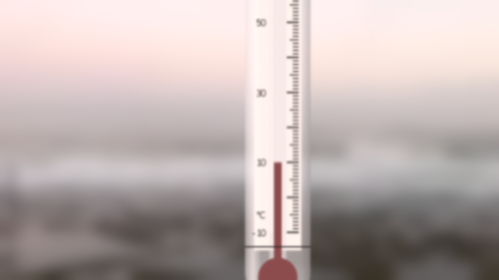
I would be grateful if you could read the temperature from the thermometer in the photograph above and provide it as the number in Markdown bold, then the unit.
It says **10** °C
